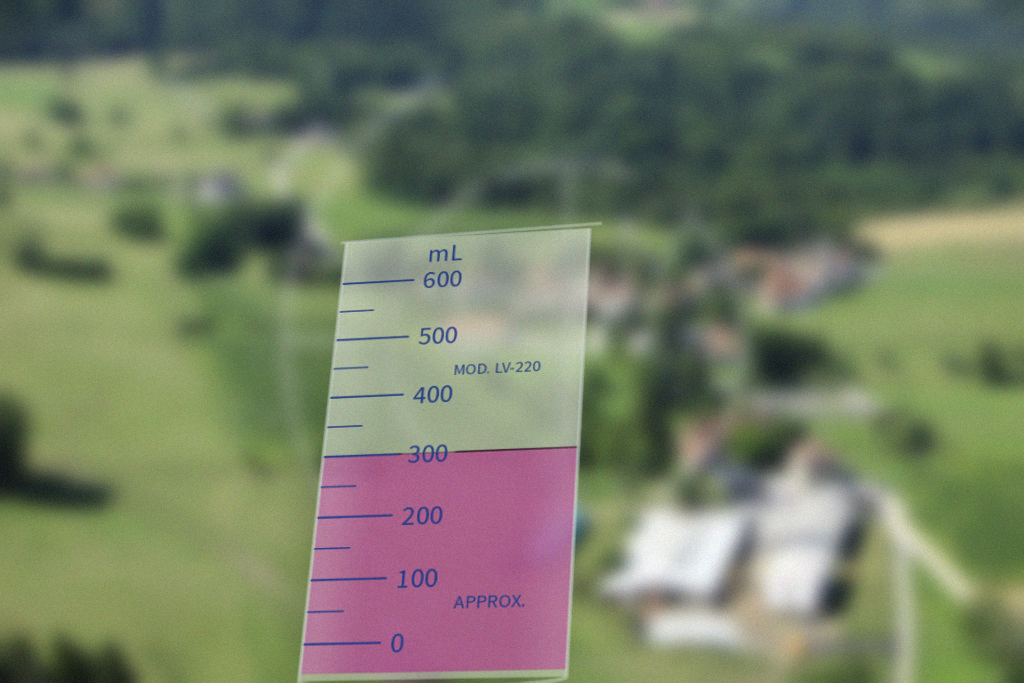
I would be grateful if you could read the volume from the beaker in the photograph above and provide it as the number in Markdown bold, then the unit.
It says **300** mL
